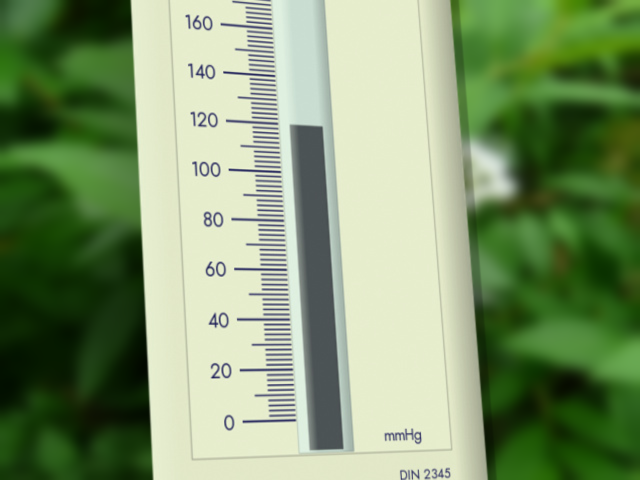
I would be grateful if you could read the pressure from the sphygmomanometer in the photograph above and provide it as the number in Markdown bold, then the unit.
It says **120** mmHg
